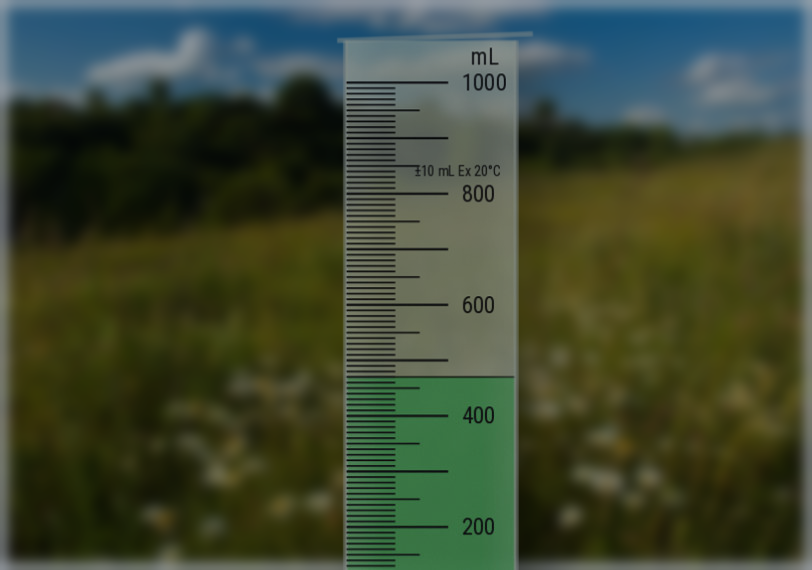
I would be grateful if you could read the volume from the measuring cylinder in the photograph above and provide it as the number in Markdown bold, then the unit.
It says **470** mL
